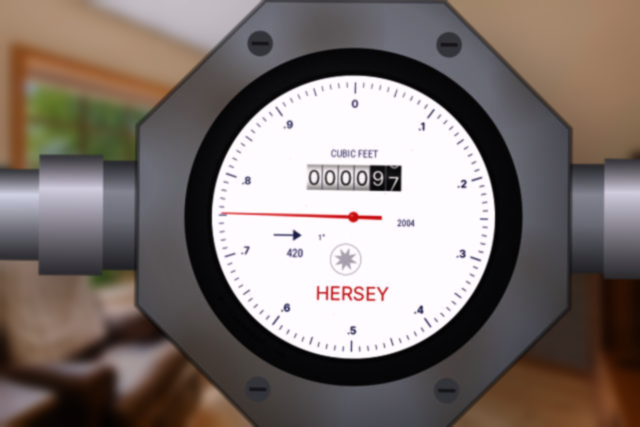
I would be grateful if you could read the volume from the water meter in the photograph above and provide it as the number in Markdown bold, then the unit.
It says **96.75** ft³
